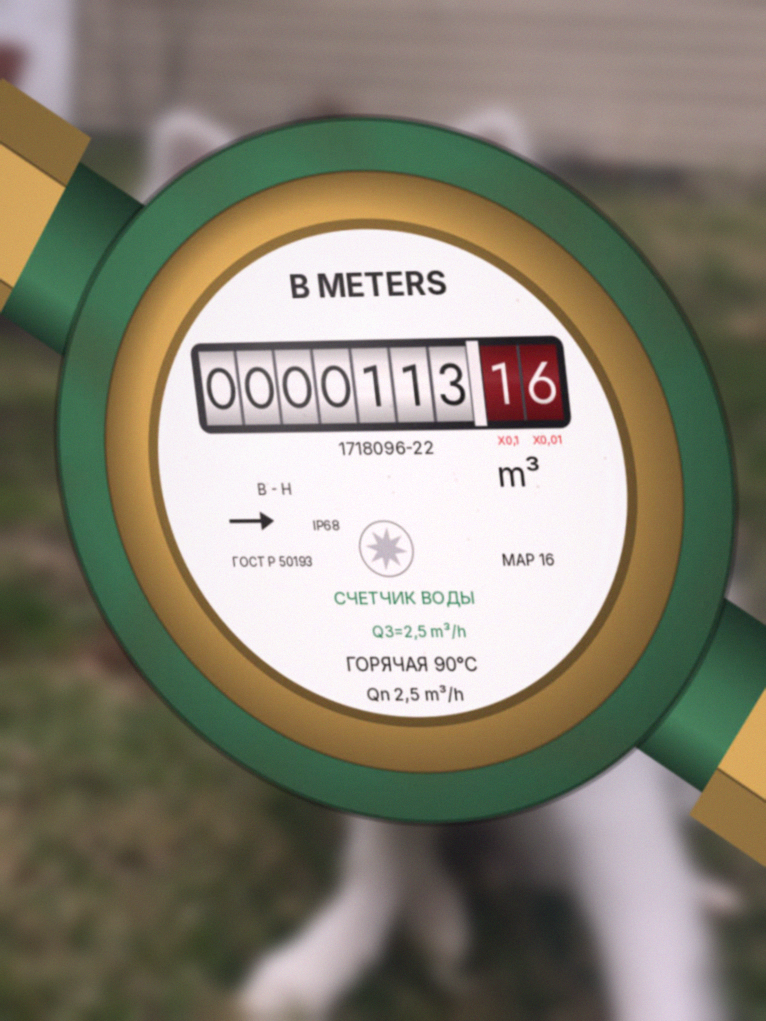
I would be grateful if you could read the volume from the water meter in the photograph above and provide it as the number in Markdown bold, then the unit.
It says **113.16** m³
